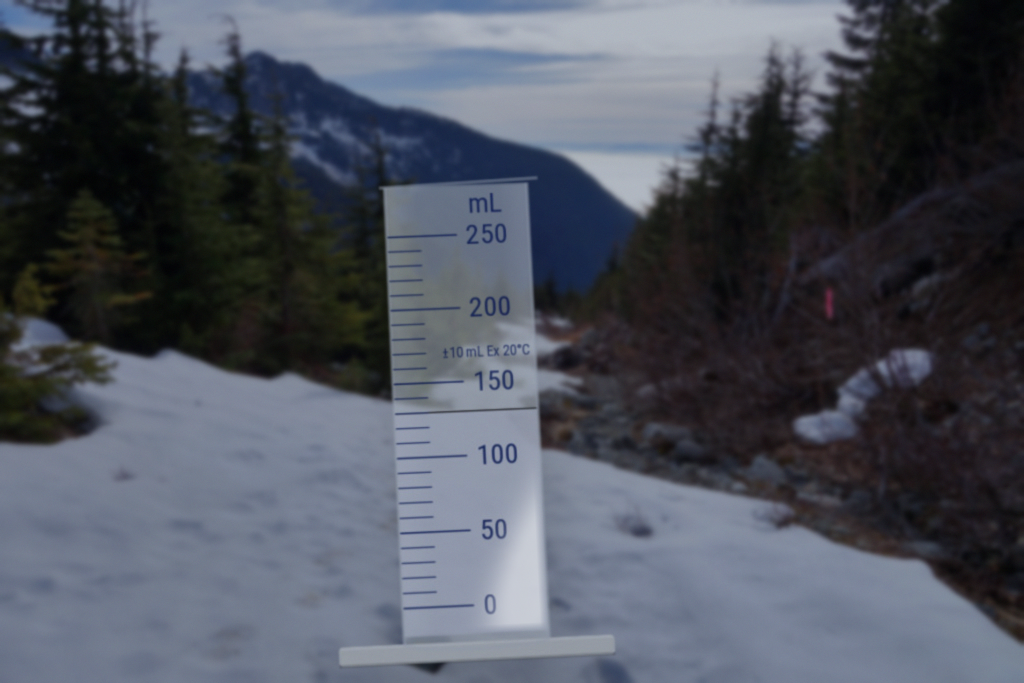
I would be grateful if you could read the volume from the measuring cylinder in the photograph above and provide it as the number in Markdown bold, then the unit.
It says **130** mL
